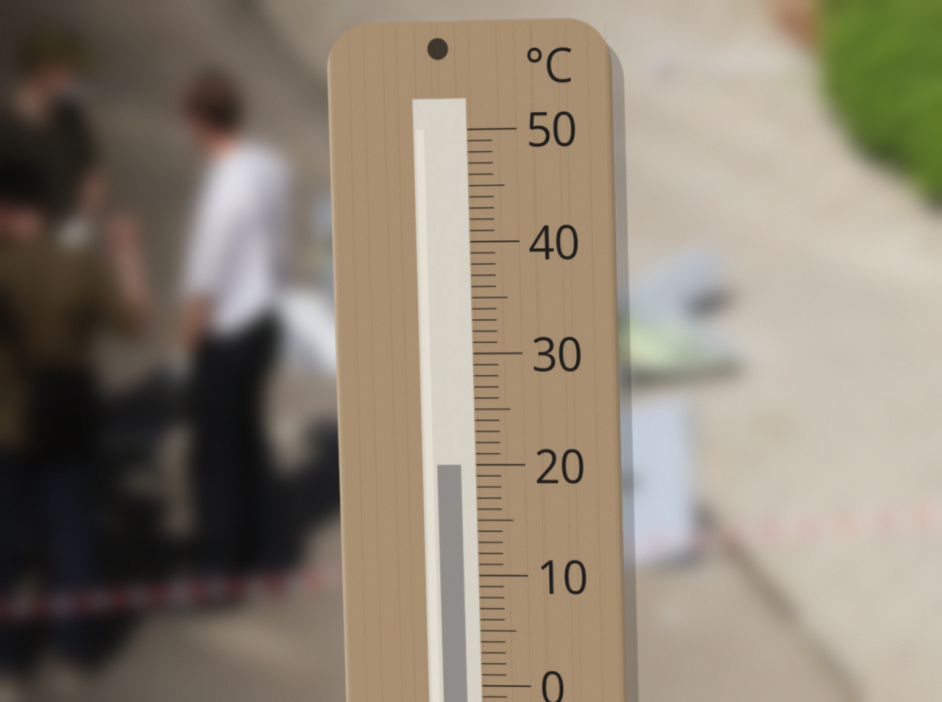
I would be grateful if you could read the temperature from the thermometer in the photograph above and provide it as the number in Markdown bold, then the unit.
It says **20** °C
